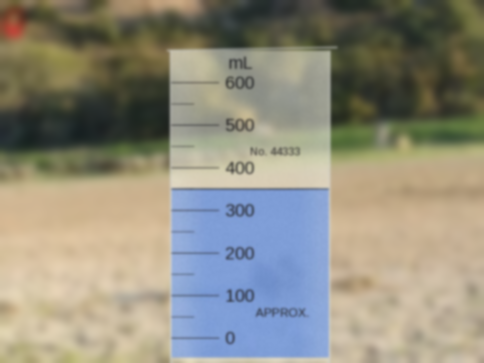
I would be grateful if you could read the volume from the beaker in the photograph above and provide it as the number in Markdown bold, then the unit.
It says **350** mL
